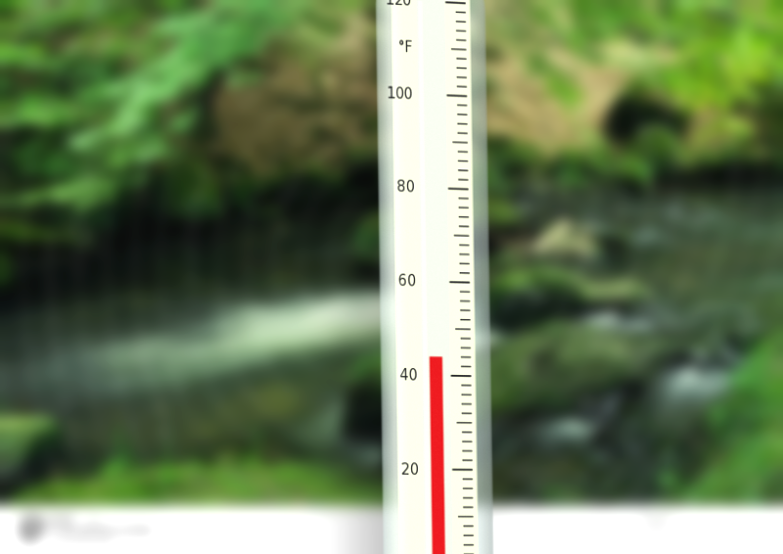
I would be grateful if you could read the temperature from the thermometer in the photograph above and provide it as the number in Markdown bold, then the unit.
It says **44** °F
